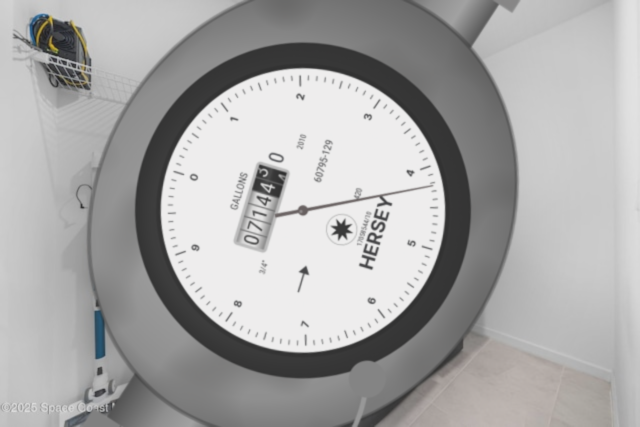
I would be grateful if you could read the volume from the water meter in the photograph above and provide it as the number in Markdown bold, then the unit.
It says **714434.2** gal
